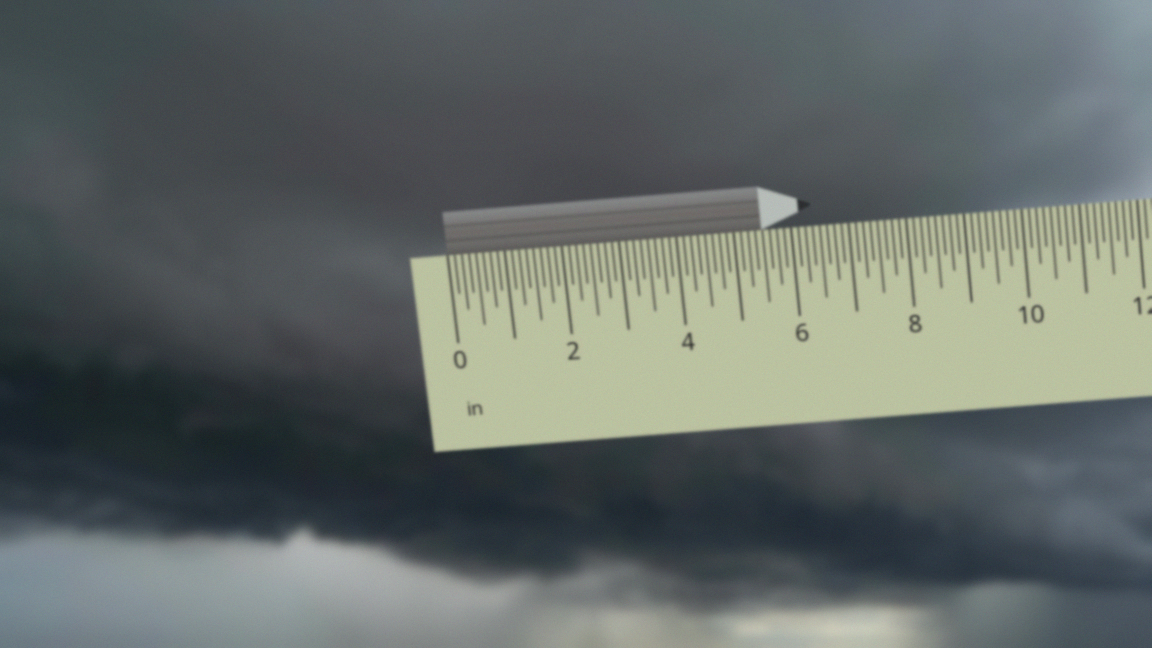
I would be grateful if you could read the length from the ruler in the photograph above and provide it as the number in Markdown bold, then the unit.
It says **6.375** in
